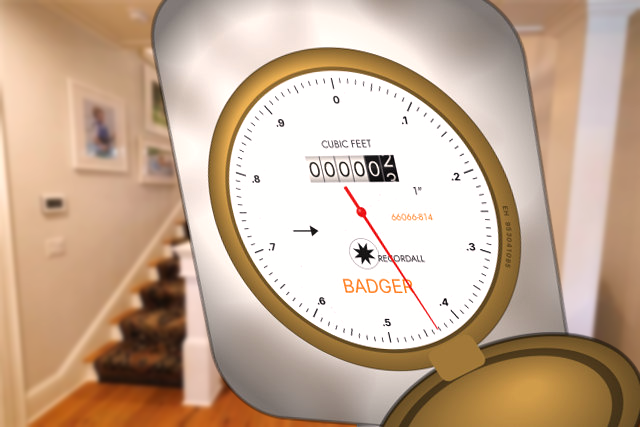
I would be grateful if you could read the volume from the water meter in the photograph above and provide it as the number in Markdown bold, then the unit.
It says **2.43** ft³
